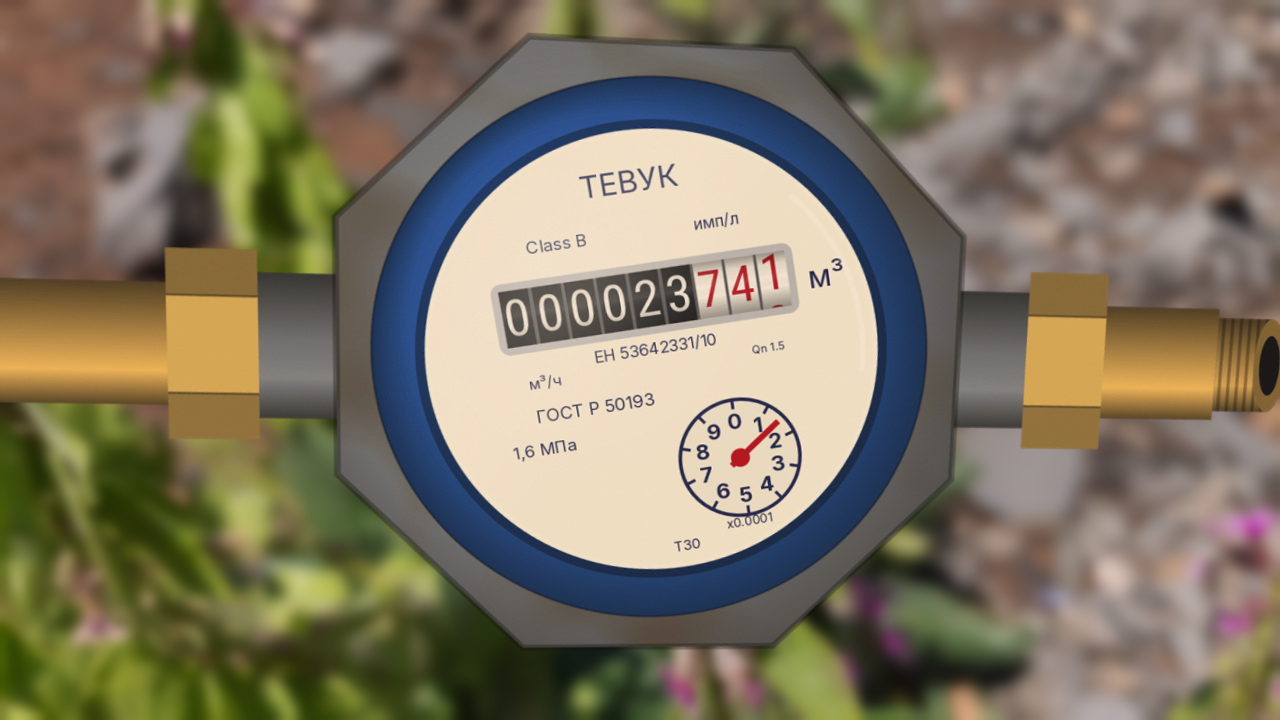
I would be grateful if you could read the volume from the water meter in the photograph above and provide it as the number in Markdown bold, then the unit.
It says **23.7411** m³
